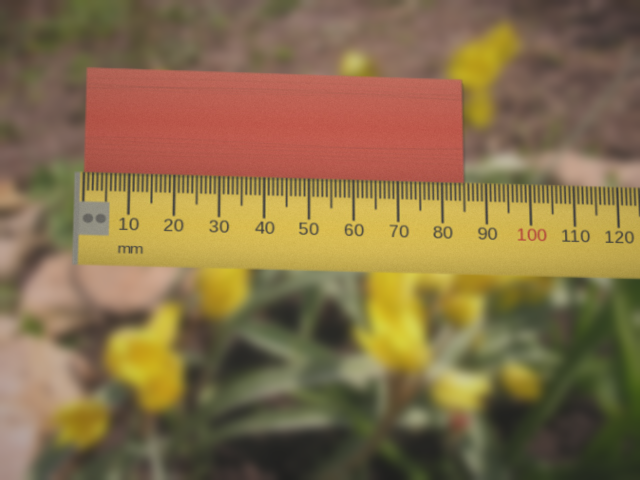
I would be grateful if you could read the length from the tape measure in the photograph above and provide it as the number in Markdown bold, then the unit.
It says **85** mm
